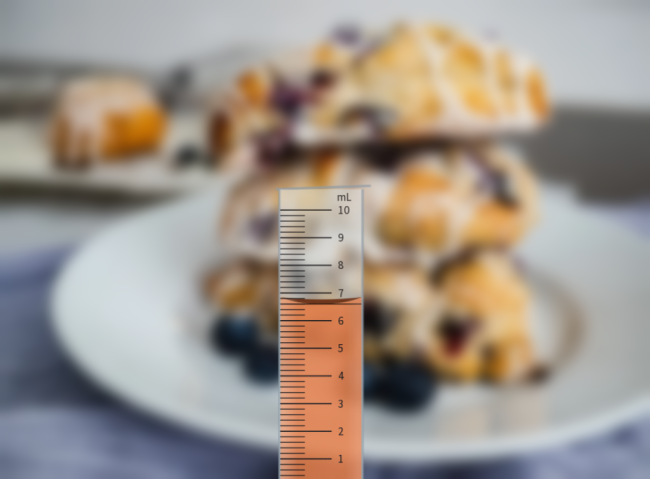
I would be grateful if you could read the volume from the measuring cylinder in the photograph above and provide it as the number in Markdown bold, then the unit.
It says **6.6** mL
